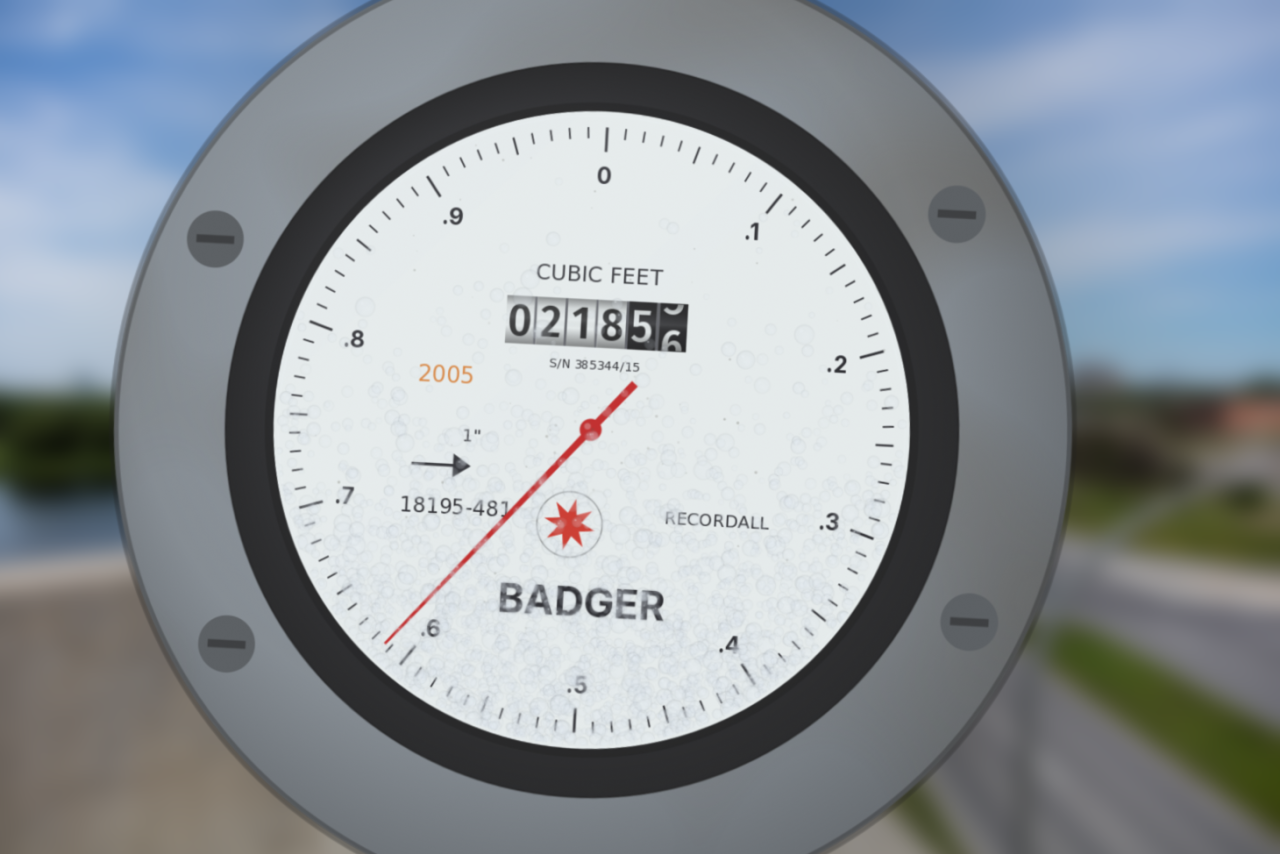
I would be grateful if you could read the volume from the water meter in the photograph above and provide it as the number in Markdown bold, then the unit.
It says **21855.61** ft³
